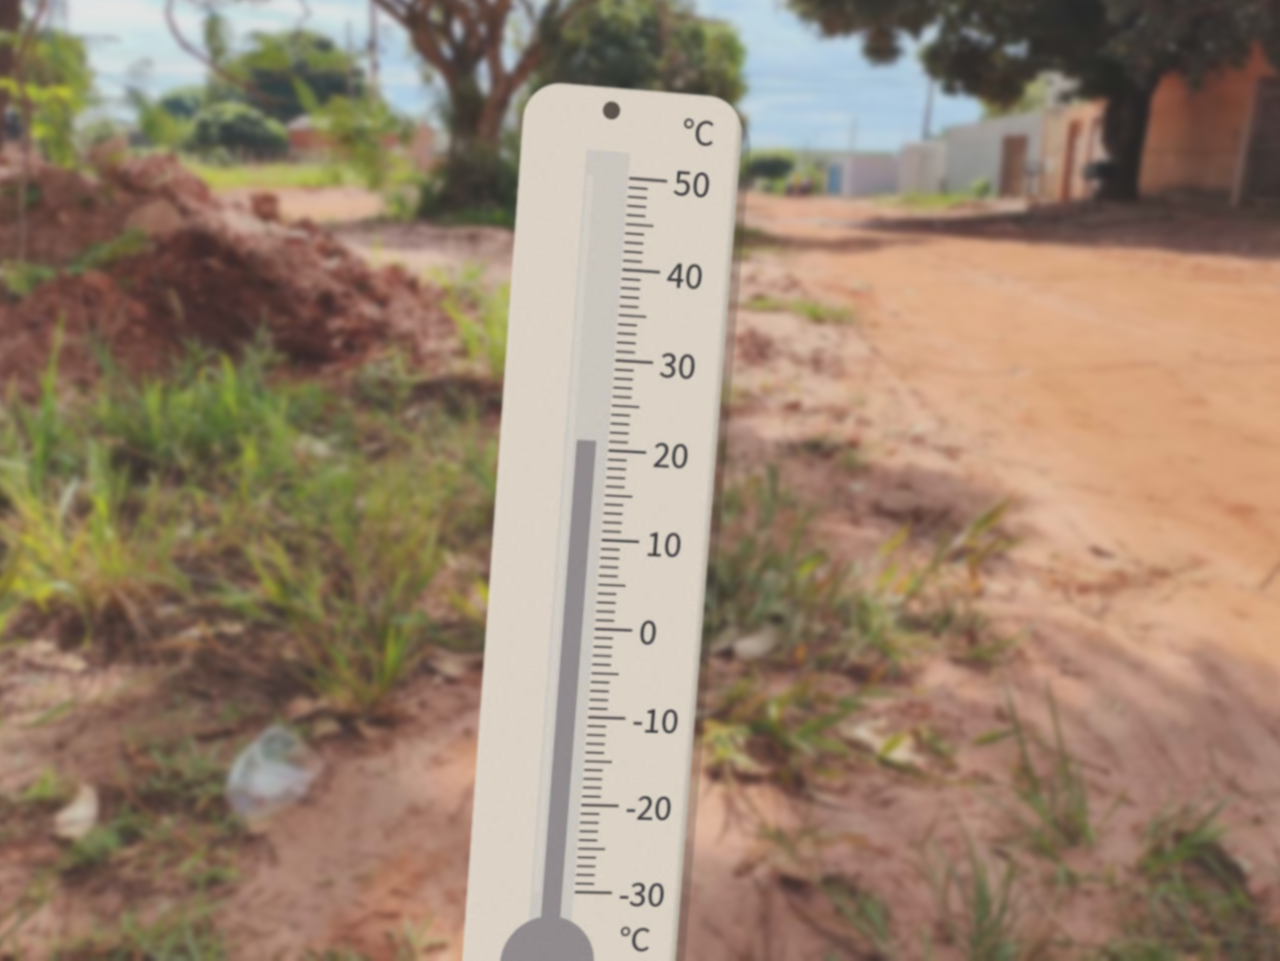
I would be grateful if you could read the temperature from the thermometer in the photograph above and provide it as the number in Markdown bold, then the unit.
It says **21** °C
